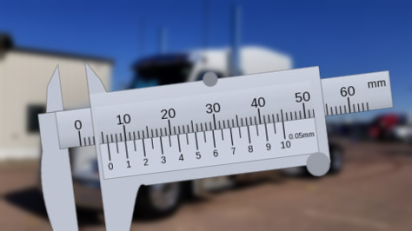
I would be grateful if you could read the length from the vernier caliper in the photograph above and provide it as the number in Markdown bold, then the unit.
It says **6.0** mm
